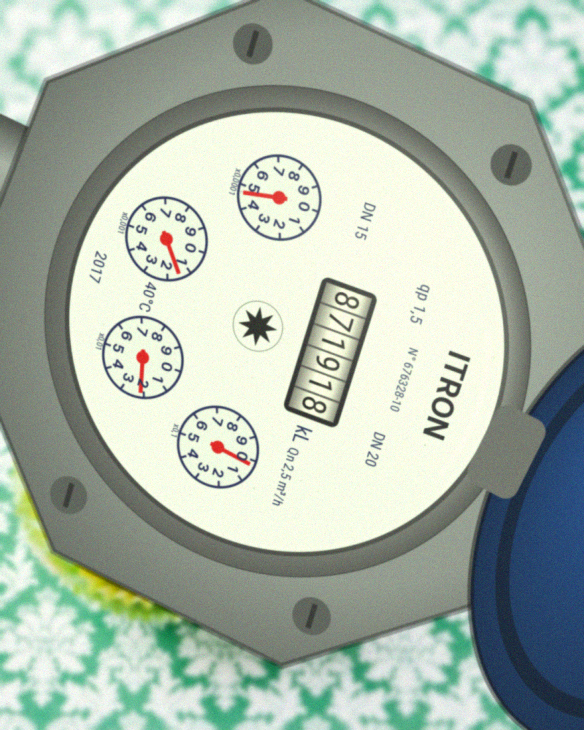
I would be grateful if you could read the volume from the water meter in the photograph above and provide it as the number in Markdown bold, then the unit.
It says **871918.0214** kL
